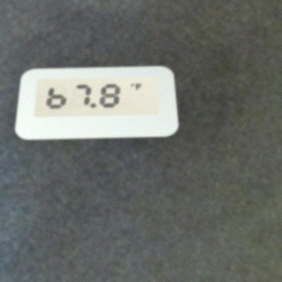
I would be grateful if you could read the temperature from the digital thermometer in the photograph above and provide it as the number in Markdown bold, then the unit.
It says **67.8** °F
